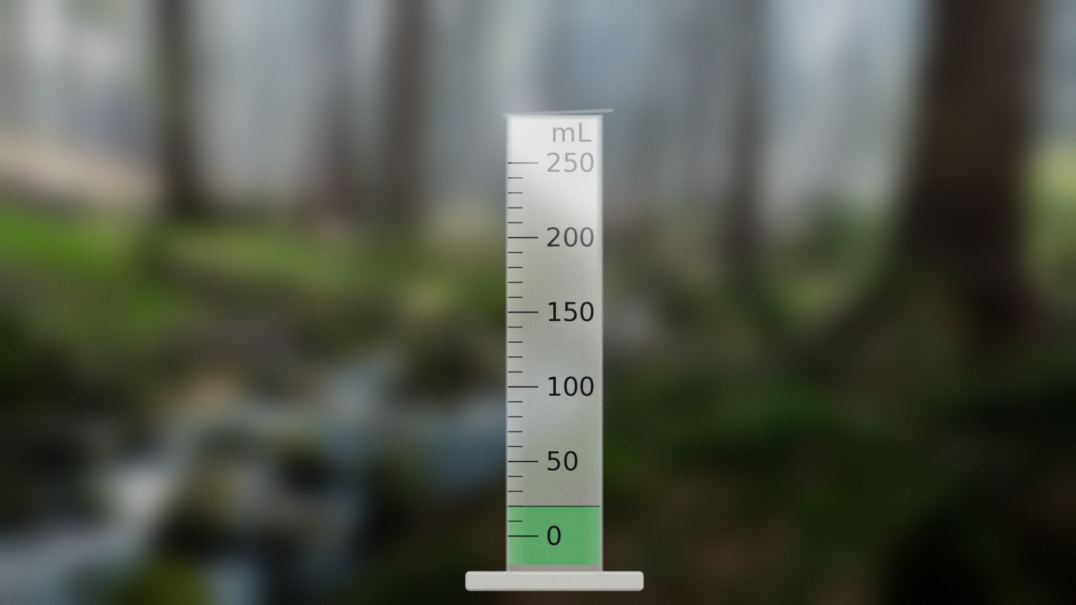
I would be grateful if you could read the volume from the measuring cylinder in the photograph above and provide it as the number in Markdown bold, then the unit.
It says **20** mL
